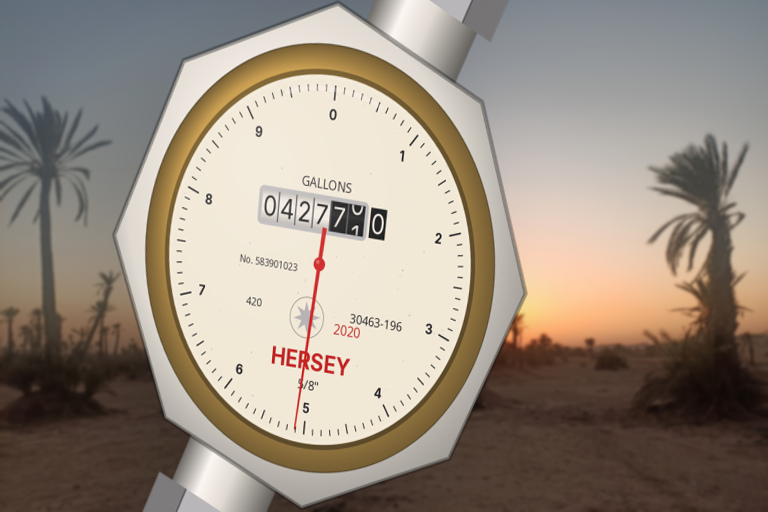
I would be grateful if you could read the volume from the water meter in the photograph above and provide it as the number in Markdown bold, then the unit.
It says **427705.1** gal
